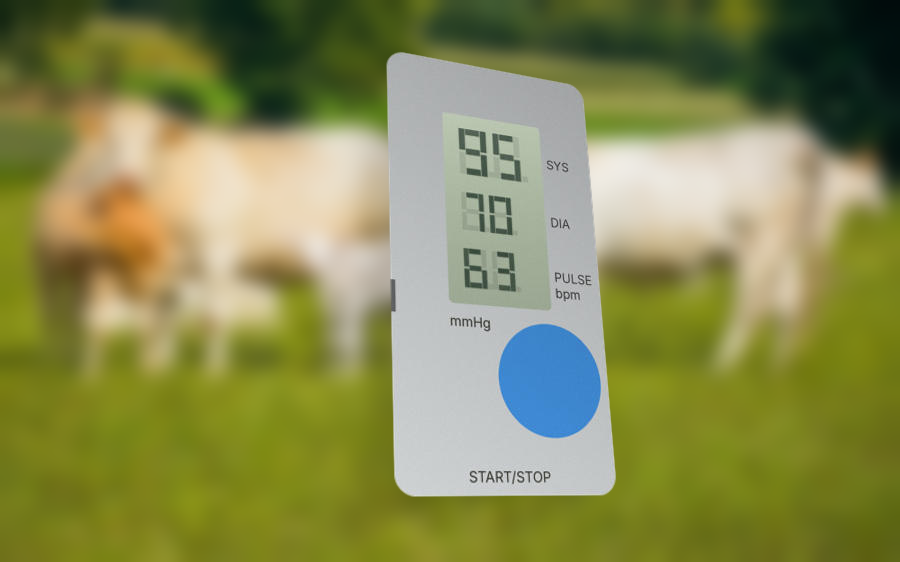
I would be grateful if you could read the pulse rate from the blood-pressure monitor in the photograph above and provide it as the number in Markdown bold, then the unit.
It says **63** bpm
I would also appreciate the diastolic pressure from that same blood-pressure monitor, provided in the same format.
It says **70** mmHg
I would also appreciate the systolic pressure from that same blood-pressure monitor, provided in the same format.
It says **95** mmHg
